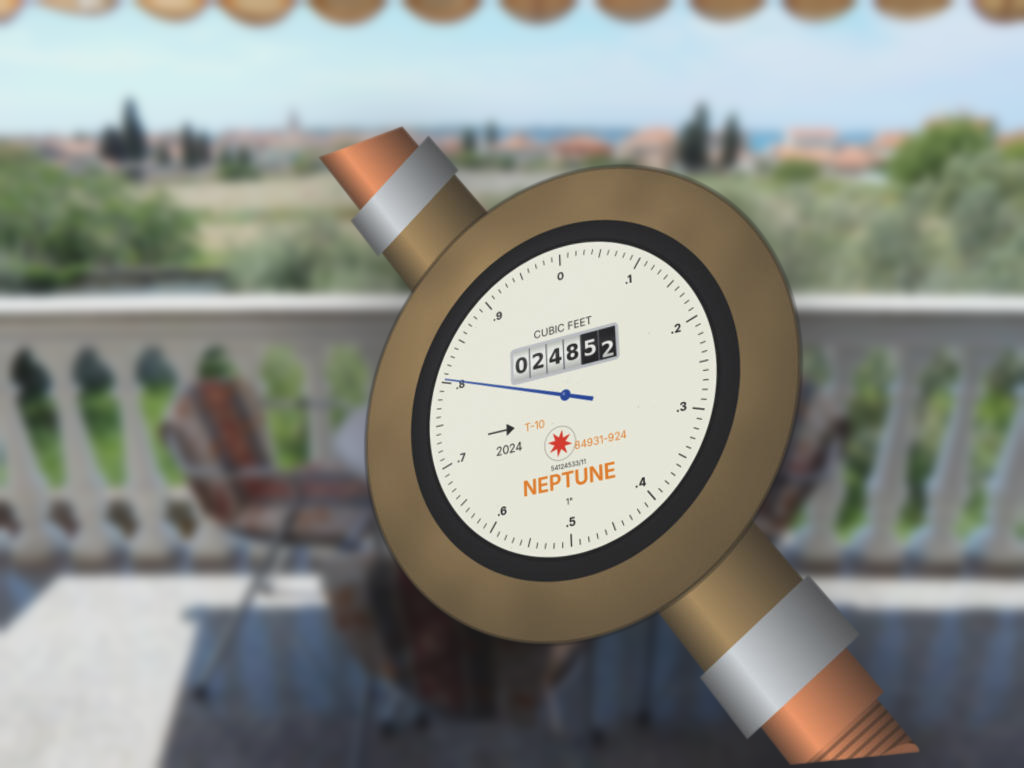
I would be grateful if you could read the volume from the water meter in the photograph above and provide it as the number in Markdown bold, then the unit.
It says **24851.80** ft³
